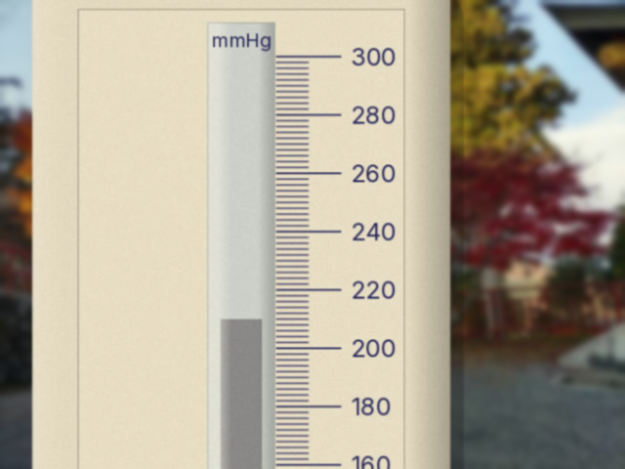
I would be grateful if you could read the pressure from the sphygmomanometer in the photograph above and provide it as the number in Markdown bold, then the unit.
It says **210** mmHg
